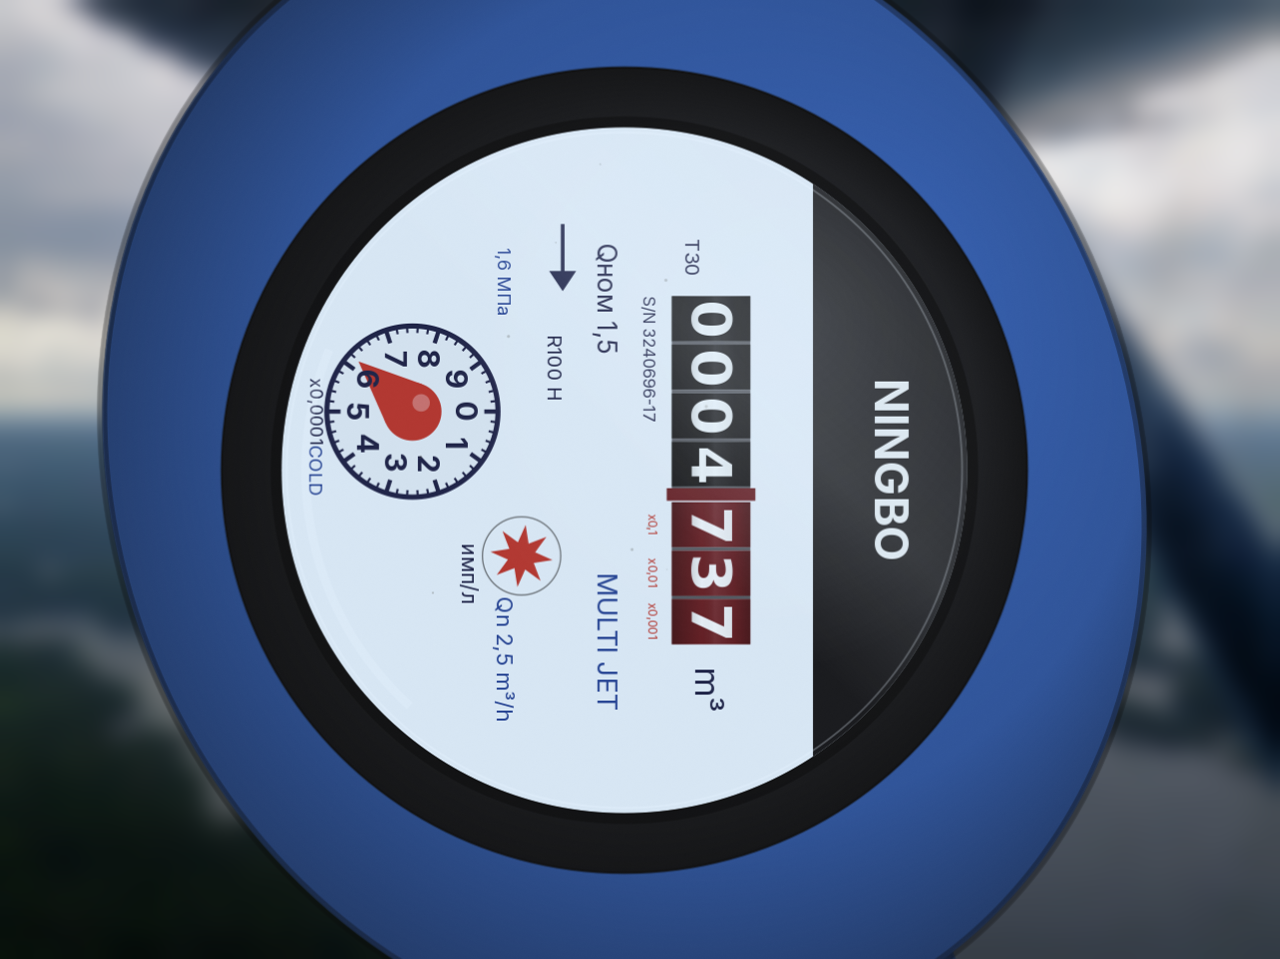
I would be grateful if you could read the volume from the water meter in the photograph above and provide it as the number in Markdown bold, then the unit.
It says **4.7376** m³
